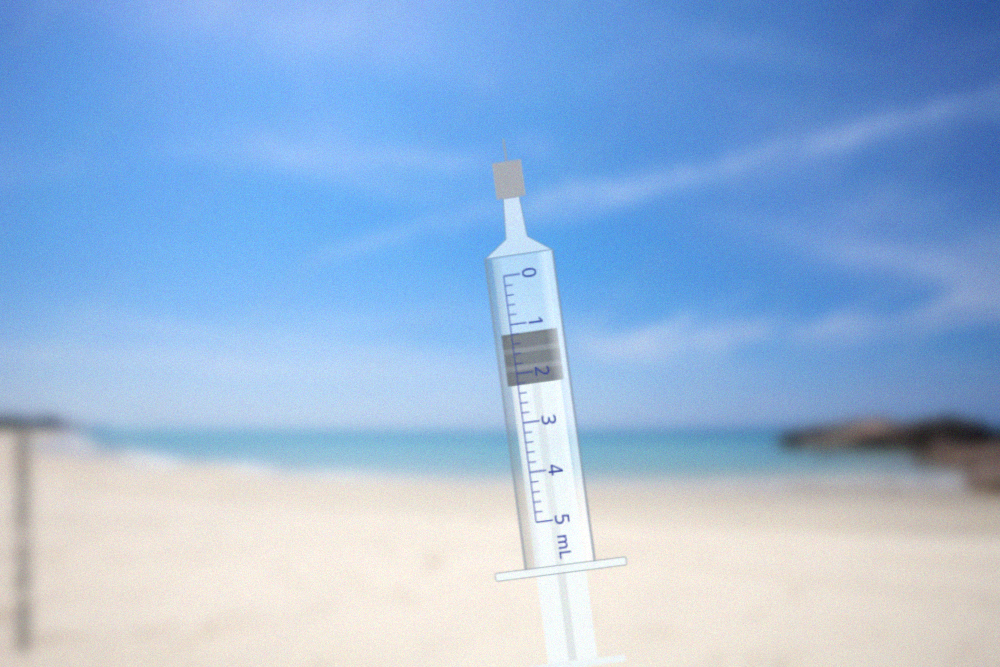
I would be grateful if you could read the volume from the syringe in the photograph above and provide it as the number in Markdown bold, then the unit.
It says **1.2** mL
